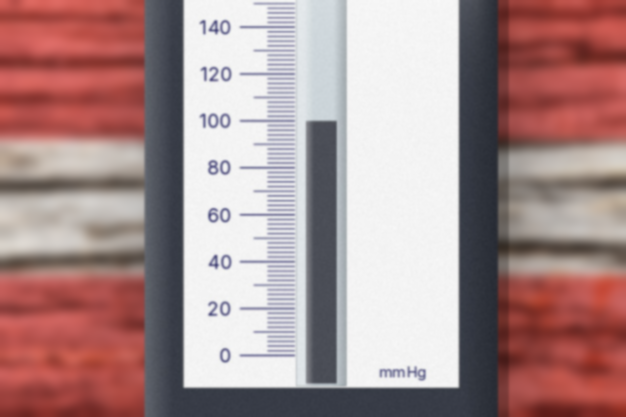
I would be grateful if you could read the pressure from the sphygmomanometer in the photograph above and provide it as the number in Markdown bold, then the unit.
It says **100** mmHg
